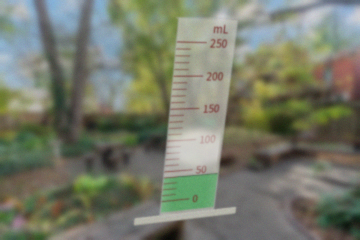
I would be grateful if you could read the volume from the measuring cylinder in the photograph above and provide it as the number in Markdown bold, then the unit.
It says **40** mL
